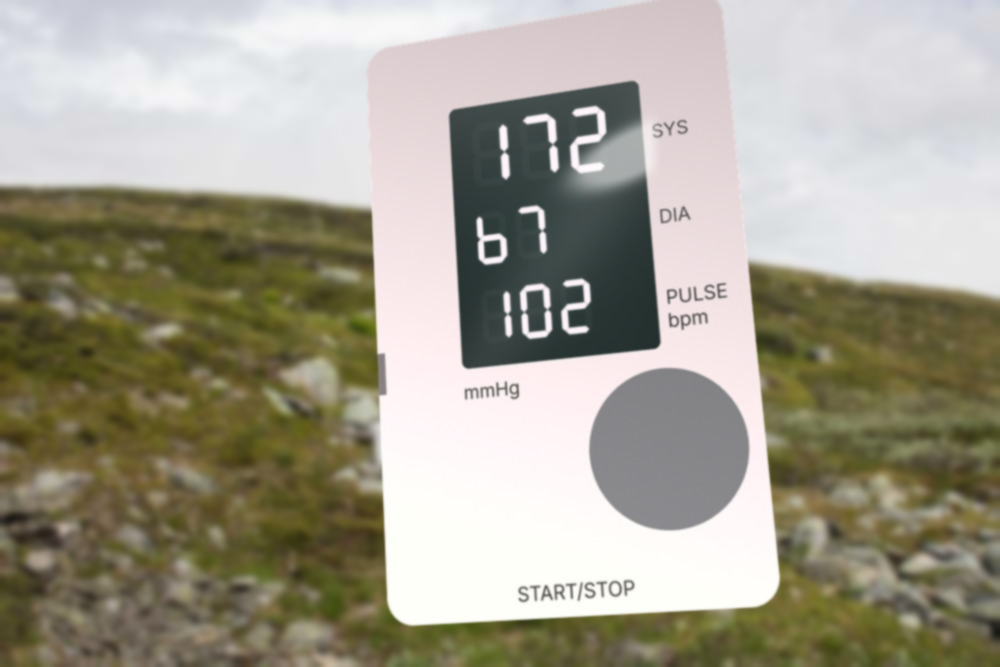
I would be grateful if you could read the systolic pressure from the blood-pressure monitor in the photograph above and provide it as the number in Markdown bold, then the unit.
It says **172** mmHg
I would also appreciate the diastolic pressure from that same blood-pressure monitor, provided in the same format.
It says **67** mmHg
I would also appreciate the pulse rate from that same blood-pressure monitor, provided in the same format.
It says **102** bpm
